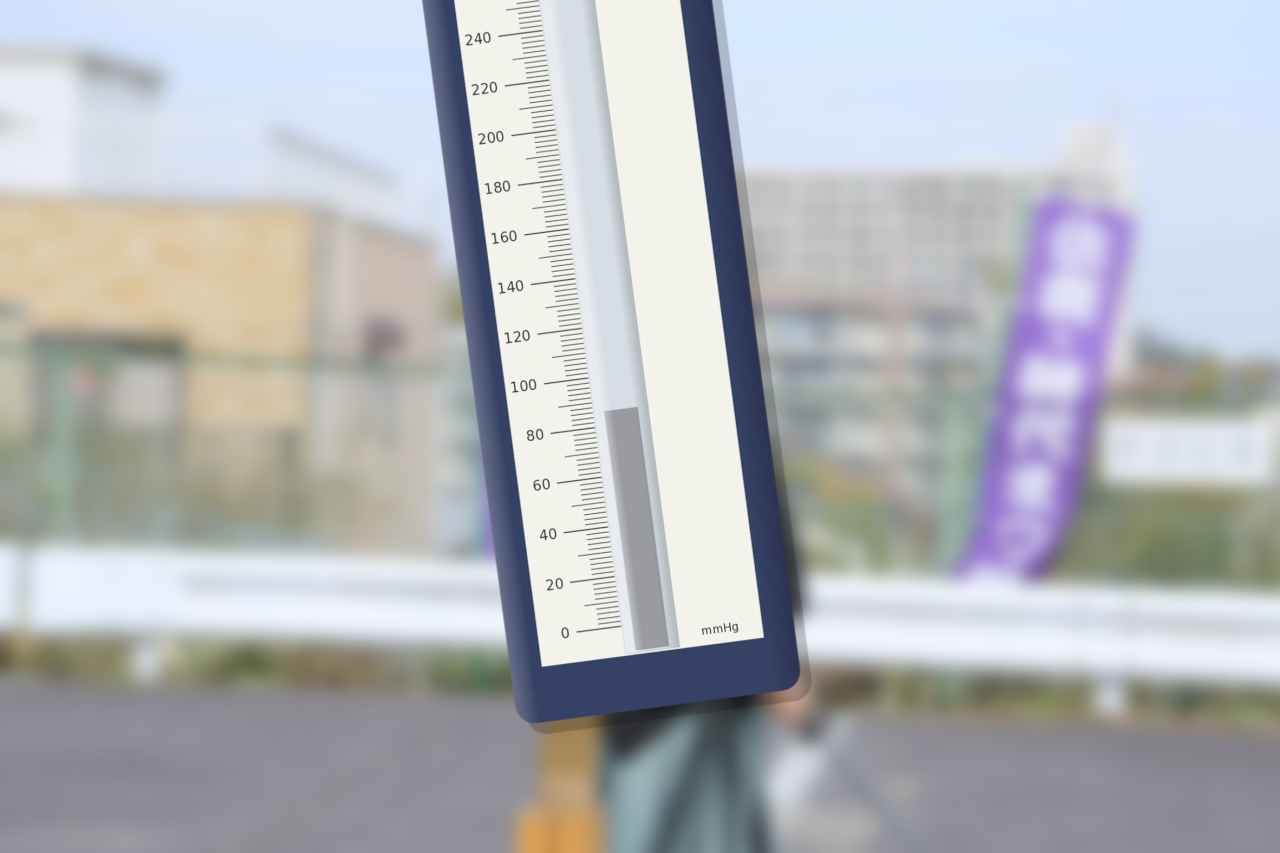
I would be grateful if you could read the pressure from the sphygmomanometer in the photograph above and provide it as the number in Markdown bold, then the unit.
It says **86** mmHg
